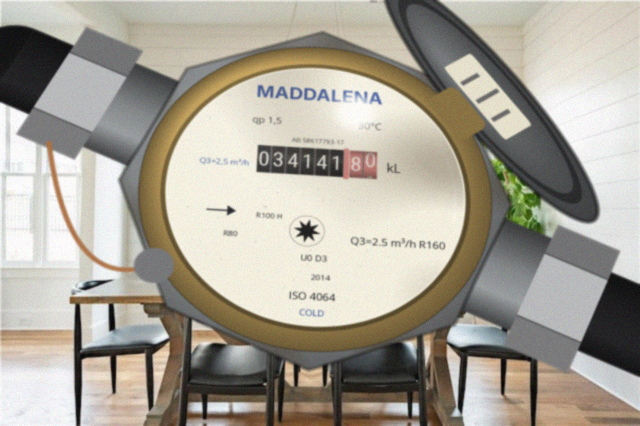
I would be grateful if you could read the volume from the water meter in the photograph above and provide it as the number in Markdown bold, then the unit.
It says **34141.80** kL
